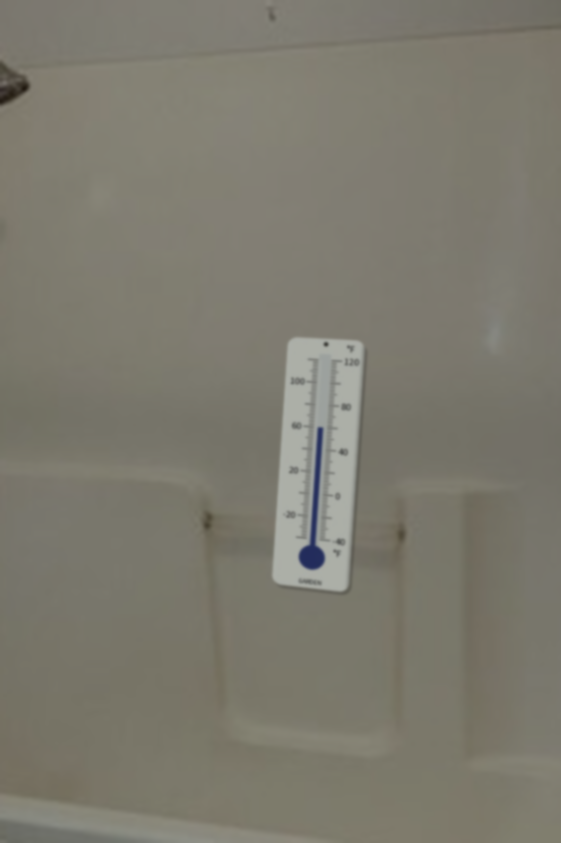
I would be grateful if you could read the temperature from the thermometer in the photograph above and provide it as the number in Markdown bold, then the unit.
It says **60** °F
